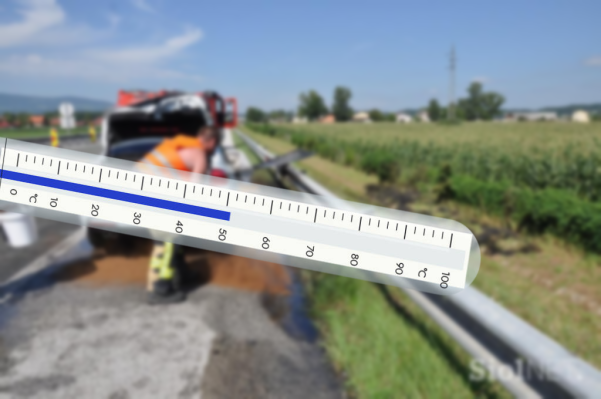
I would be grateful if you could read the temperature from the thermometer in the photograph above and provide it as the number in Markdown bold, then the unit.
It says **51** °C
